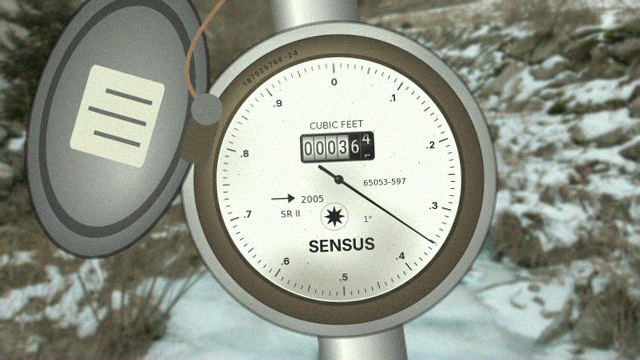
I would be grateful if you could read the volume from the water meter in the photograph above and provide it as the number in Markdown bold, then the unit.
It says **364.35** ft³
